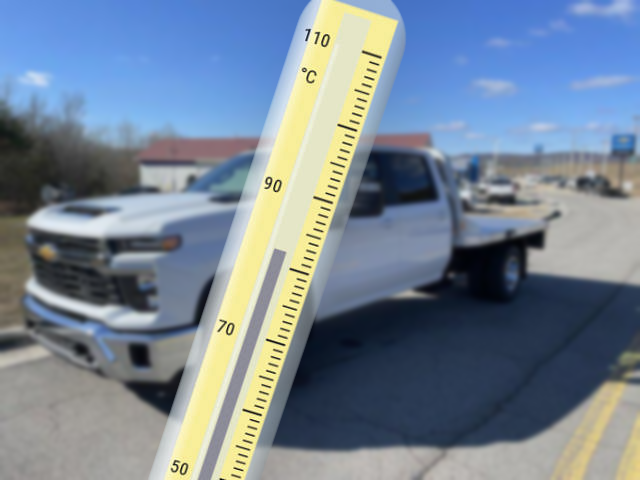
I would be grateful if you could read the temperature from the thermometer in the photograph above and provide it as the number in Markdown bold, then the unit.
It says **82** °C
